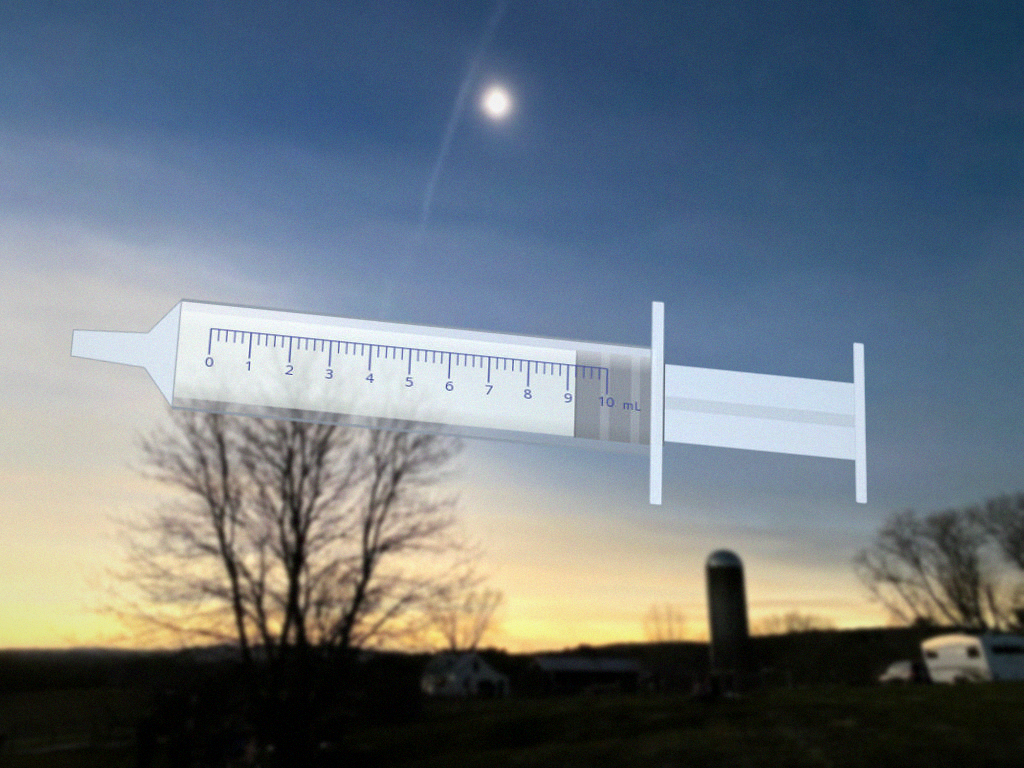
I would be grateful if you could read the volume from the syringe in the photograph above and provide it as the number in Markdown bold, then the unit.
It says **9.2** mL
